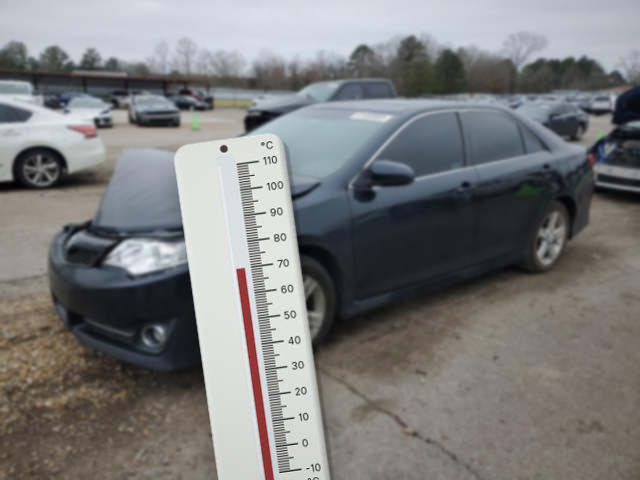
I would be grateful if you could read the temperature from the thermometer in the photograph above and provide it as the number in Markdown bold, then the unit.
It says **70** °C
